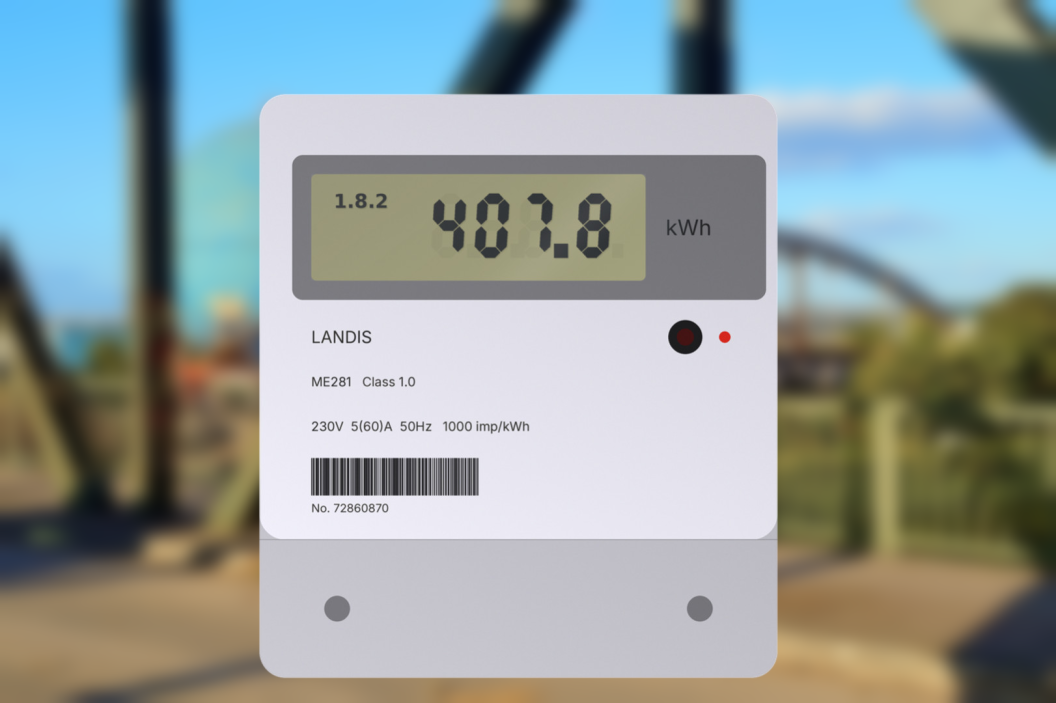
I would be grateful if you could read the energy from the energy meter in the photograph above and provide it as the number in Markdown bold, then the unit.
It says **407.8** kWh
